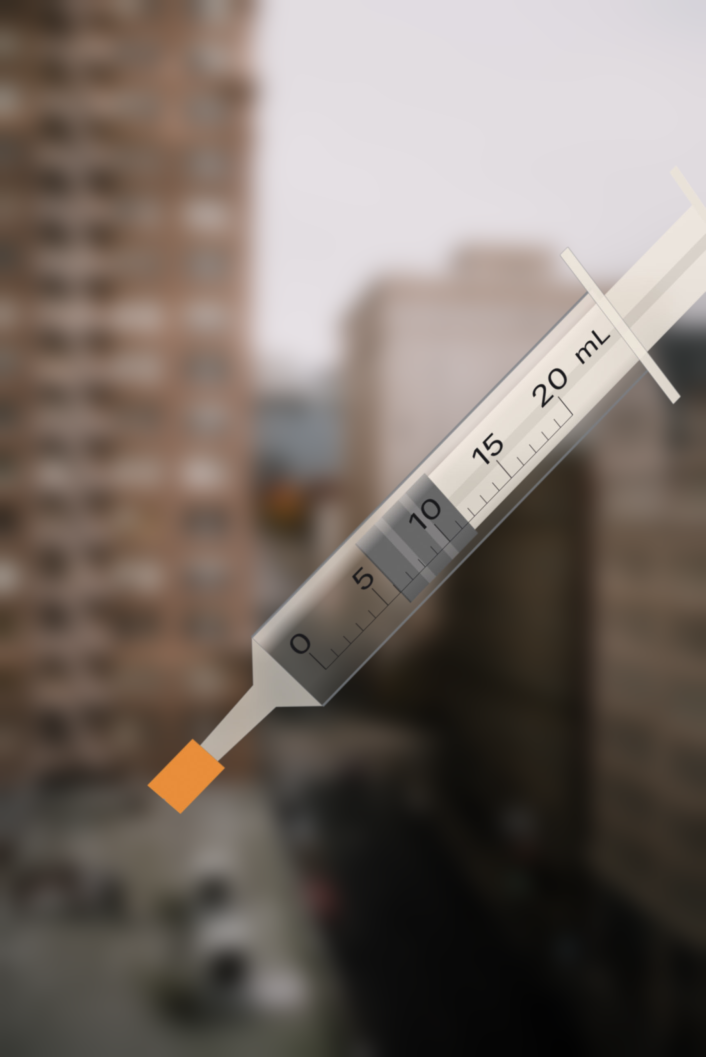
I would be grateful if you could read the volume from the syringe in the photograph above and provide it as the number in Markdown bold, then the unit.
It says **6** mL
